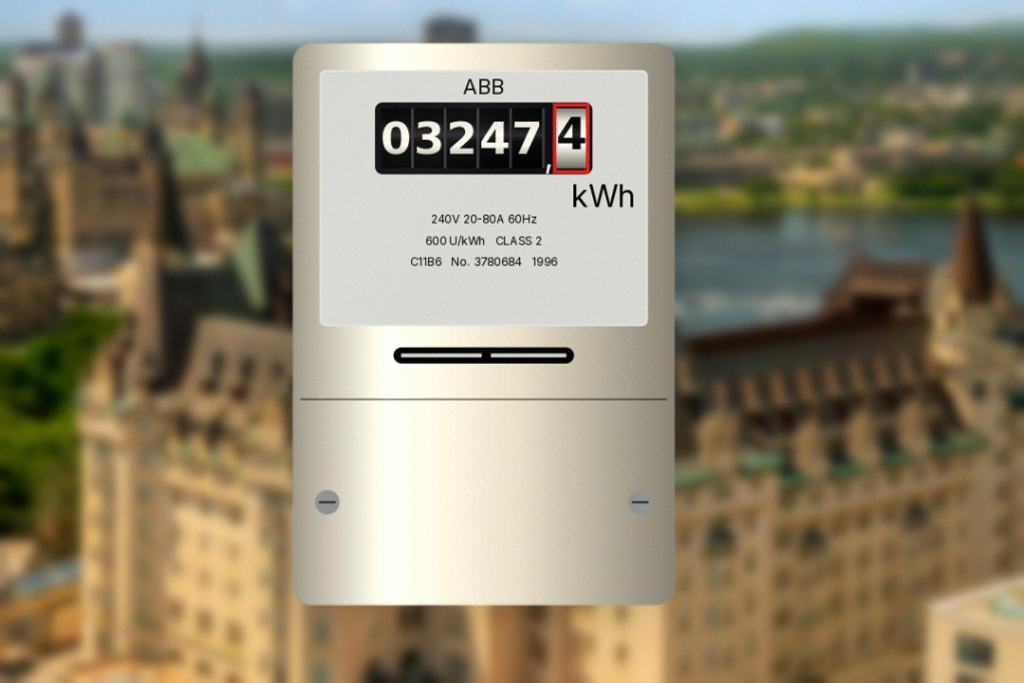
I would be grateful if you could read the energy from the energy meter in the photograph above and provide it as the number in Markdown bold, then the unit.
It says **3247.4** kWh
